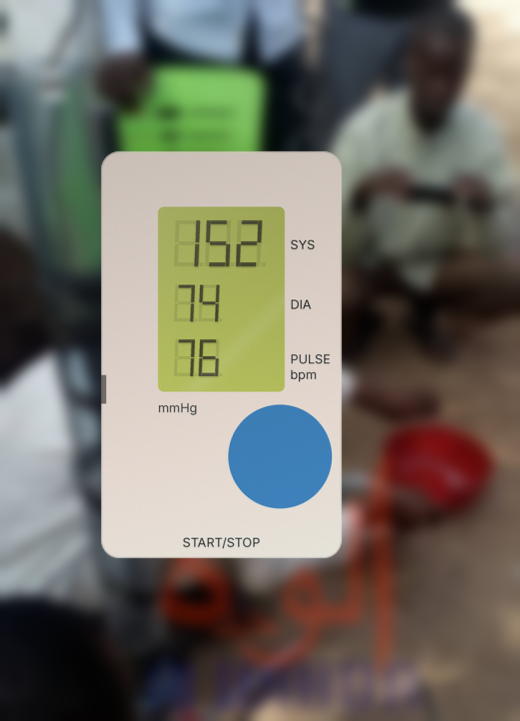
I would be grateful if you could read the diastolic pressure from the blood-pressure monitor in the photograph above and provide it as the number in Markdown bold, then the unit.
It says **74** mmHg
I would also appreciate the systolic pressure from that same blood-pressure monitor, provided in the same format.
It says **152** mmHg
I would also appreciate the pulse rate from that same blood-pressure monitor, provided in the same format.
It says **76** bpm
